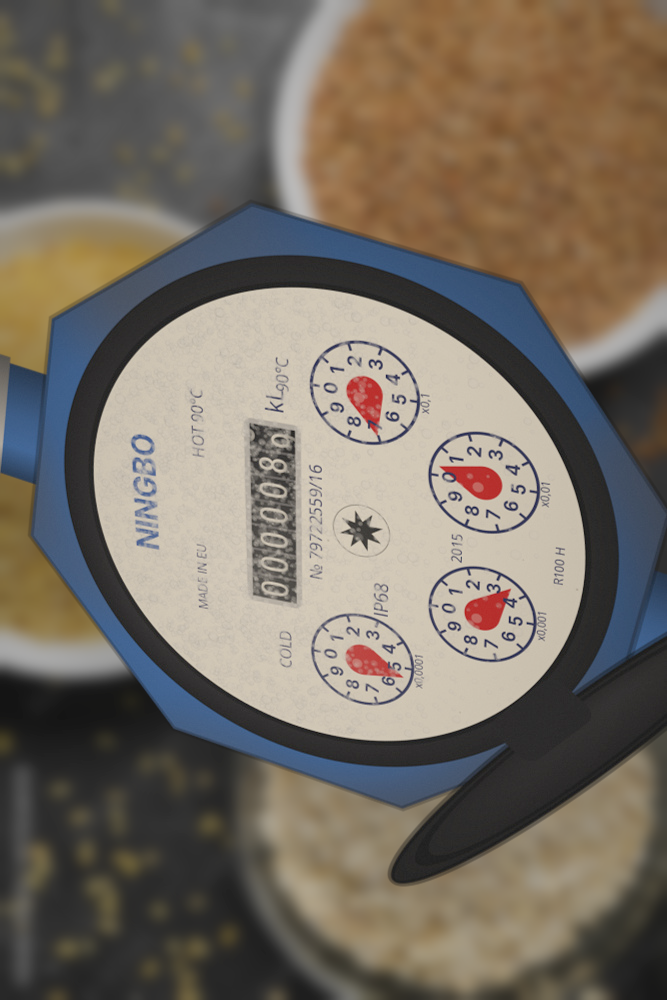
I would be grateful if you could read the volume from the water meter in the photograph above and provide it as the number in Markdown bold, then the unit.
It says **88.7035** kL
